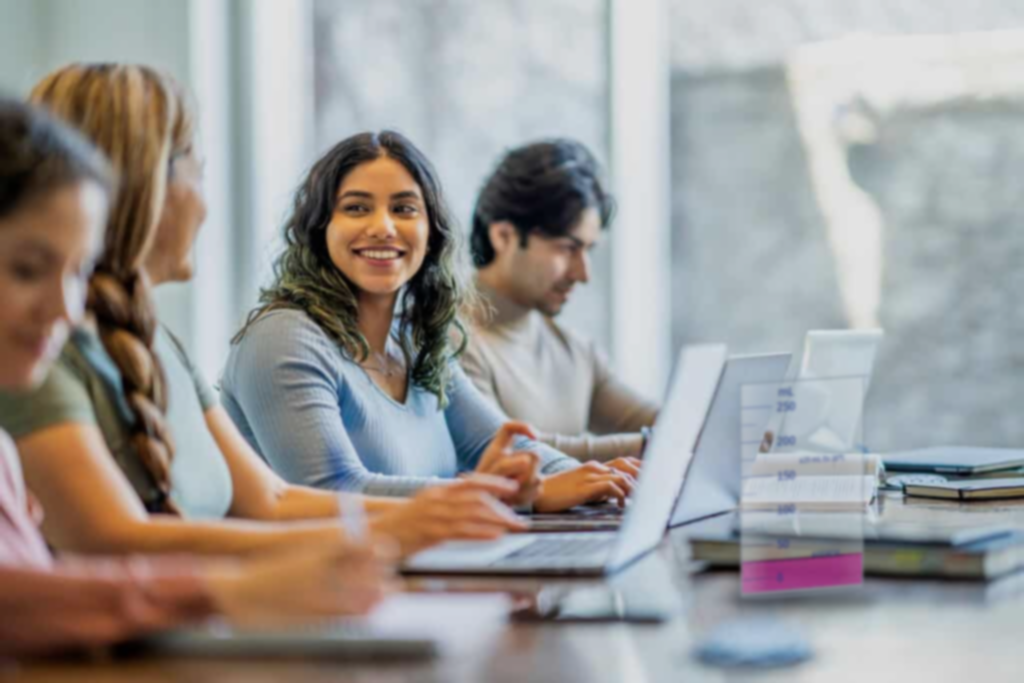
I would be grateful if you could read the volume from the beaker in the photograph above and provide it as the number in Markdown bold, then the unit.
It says **25** mL
